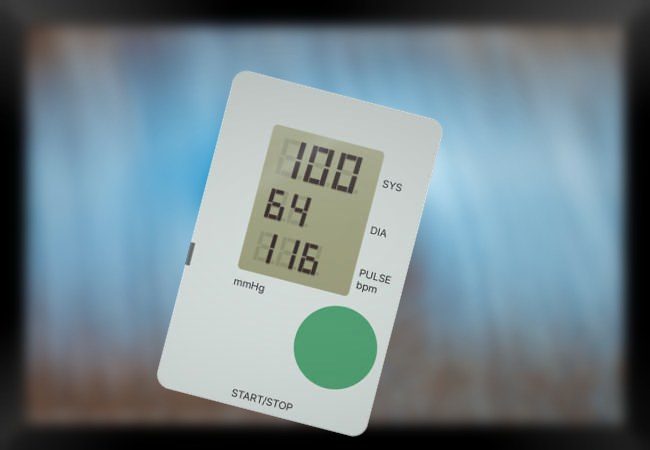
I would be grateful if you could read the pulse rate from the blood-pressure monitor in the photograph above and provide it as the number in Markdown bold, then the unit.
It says **116** bpm
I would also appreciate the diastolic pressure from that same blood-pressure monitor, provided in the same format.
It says **64** mmHg
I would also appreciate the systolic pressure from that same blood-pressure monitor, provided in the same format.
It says **100** mmHg
